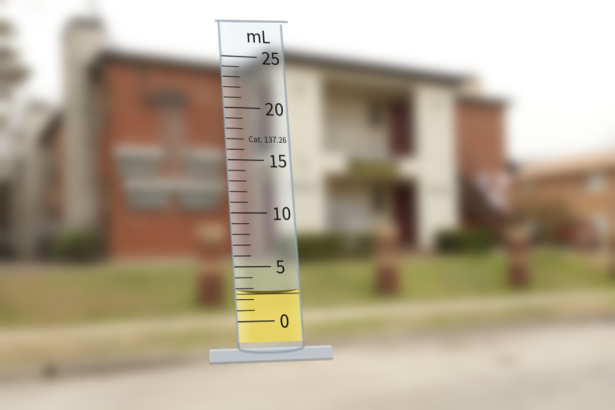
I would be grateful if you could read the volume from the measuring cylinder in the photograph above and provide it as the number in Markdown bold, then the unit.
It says **2.5** mL
